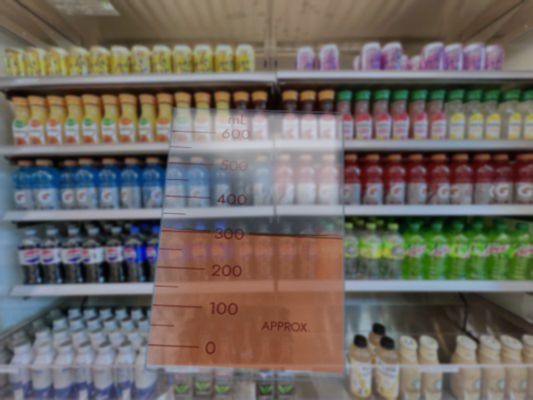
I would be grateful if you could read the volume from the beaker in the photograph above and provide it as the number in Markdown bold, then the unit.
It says **300** mL
